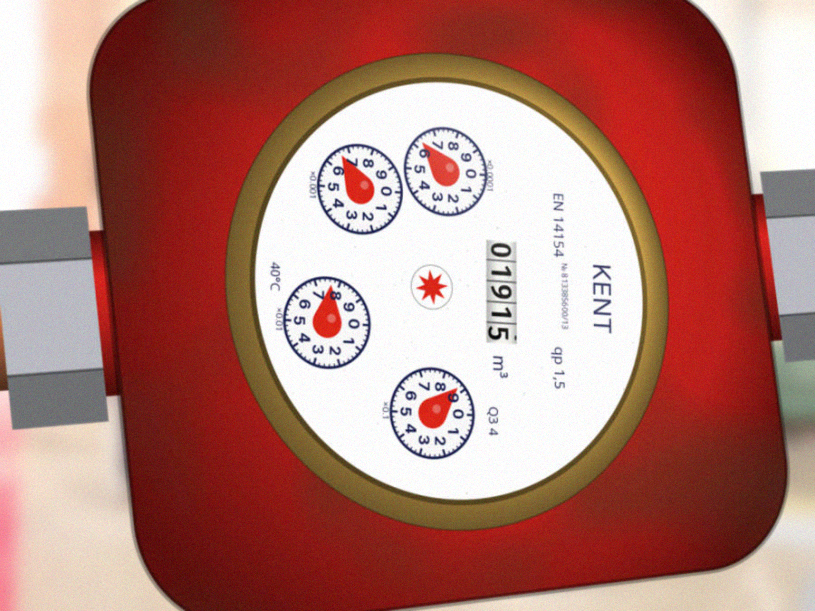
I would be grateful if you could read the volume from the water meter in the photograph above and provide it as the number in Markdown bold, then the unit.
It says **1914.8766** m³
